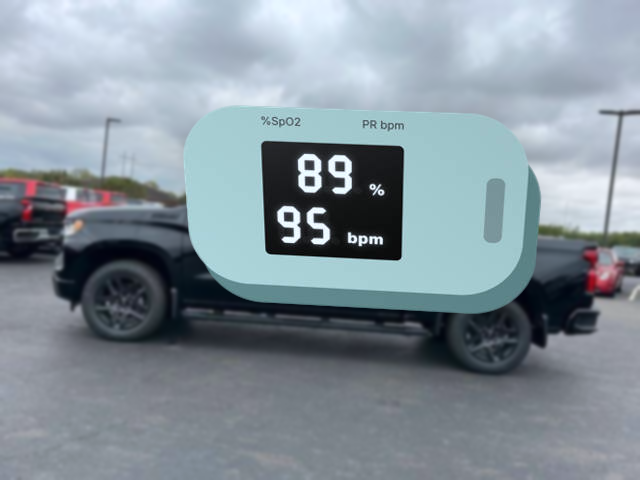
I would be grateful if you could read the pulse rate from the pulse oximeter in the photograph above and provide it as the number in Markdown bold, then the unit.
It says **95** bpm
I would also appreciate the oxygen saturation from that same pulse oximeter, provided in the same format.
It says **89** %
